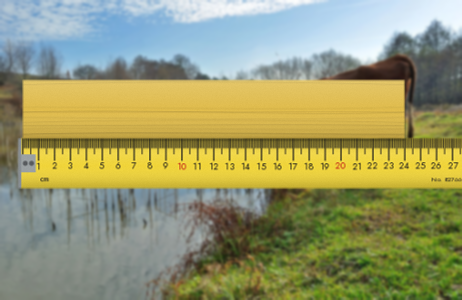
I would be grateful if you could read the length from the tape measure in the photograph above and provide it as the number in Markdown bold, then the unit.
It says **24** cm
